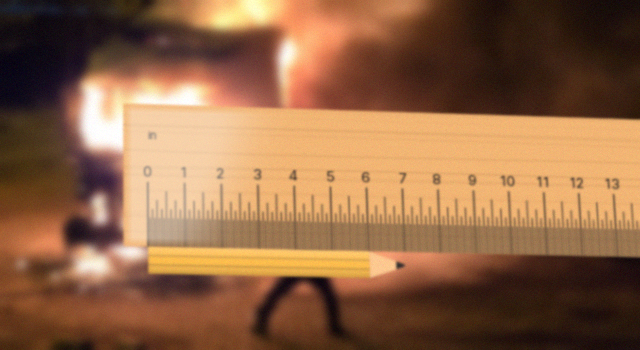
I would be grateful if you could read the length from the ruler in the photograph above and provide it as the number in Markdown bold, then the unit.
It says **7** in
